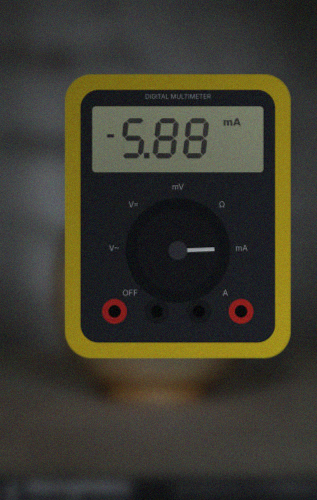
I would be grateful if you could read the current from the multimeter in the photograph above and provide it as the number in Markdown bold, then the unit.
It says **-5.88** mA
